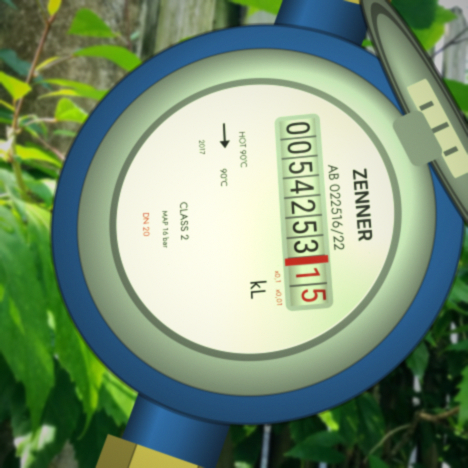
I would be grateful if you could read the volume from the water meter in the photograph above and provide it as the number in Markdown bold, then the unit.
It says **54253.15** kL
